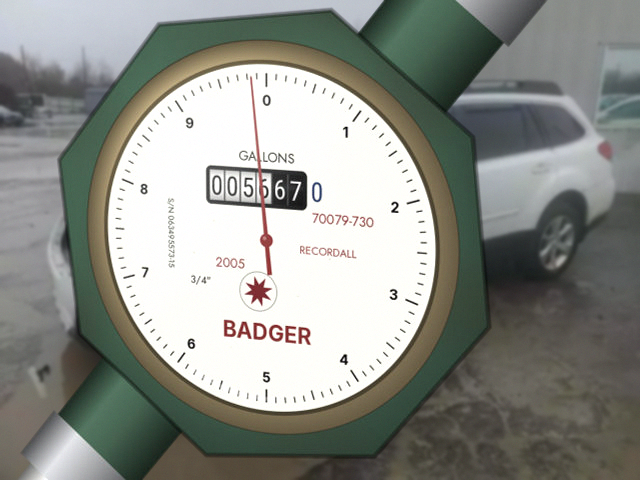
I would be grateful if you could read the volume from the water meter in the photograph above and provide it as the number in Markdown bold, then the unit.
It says **56669.8** gal
